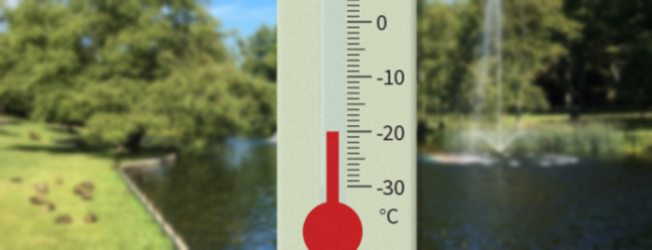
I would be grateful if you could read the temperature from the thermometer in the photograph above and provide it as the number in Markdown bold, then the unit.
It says **-20** °C
